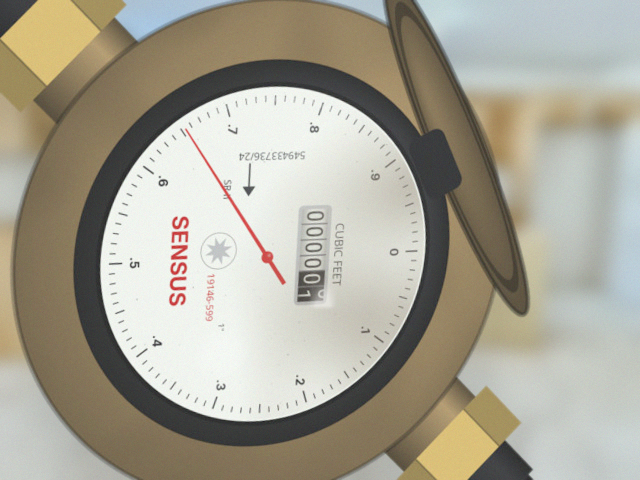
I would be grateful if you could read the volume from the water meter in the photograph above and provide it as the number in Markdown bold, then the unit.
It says **0.65** ft³
